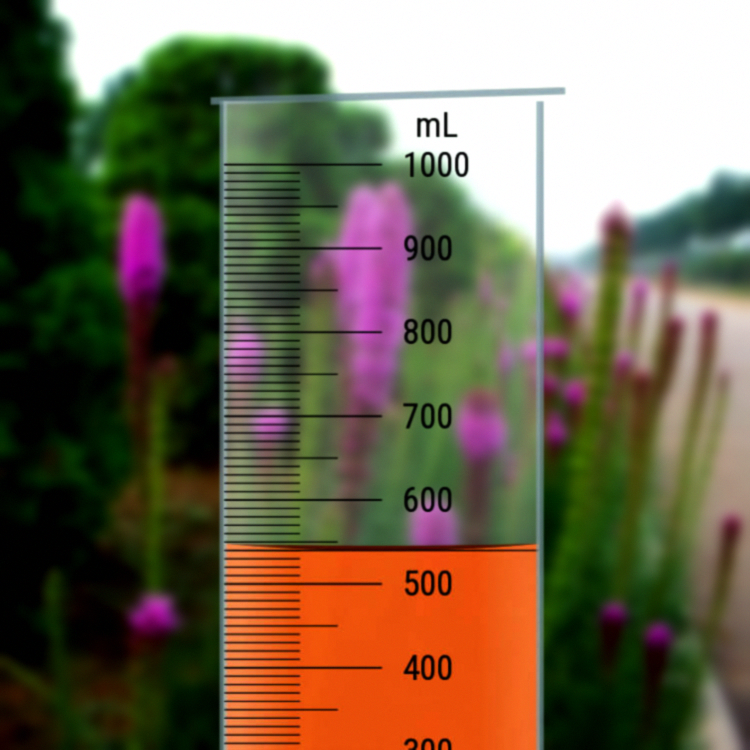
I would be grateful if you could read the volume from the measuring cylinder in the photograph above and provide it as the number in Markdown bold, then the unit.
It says **540** mL
